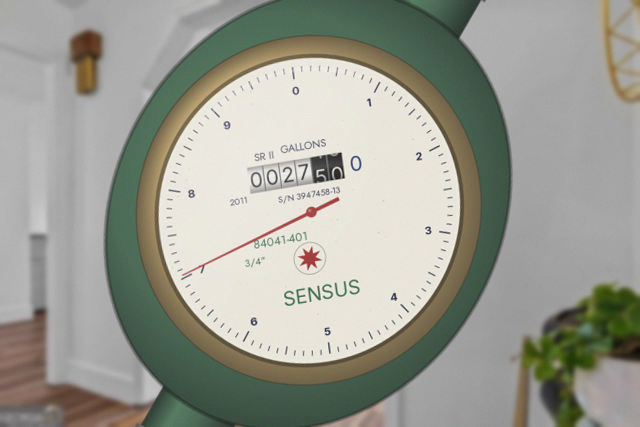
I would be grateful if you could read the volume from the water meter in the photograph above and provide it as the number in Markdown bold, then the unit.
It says **27497.0** gal
